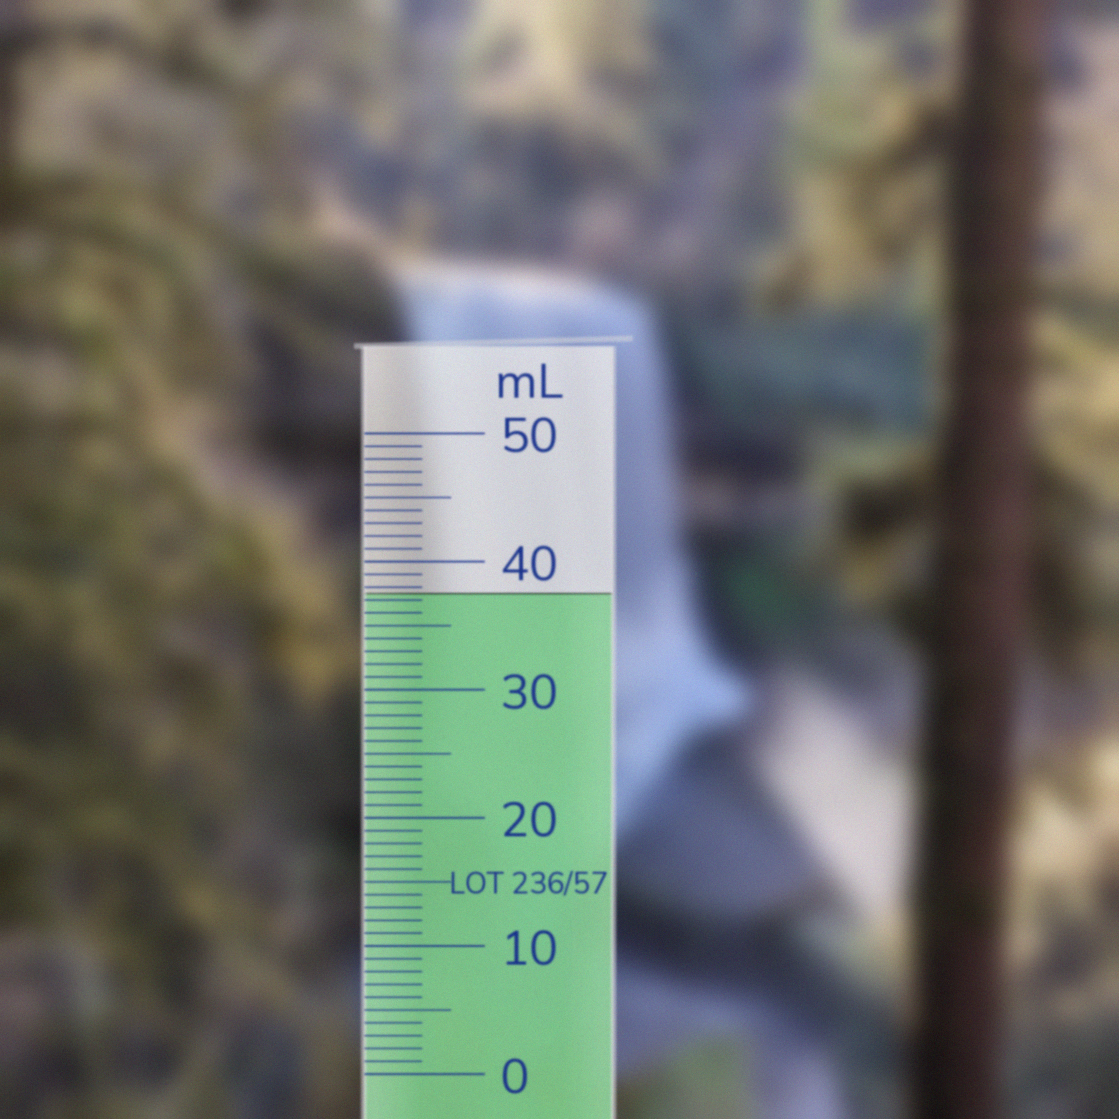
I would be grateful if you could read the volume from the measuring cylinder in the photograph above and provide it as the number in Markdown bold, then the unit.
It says **37.5** mL
